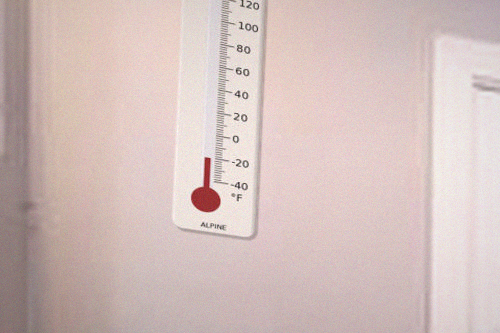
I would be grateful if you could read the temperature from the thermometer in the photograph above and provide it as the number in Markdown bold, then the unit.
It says **-20** °F
